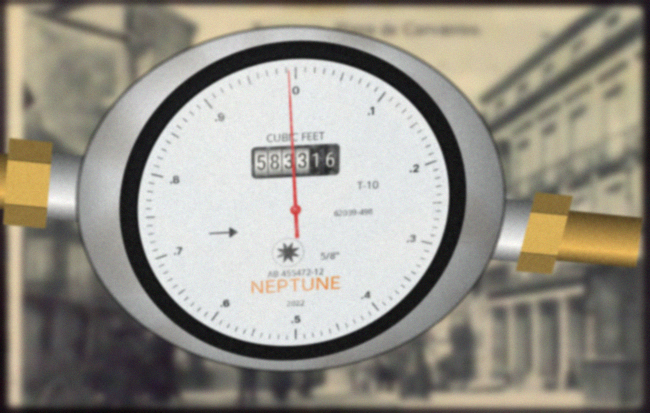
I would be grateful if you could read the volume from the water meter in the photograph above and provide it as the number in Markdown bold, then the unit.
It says **583315.99** ft³
